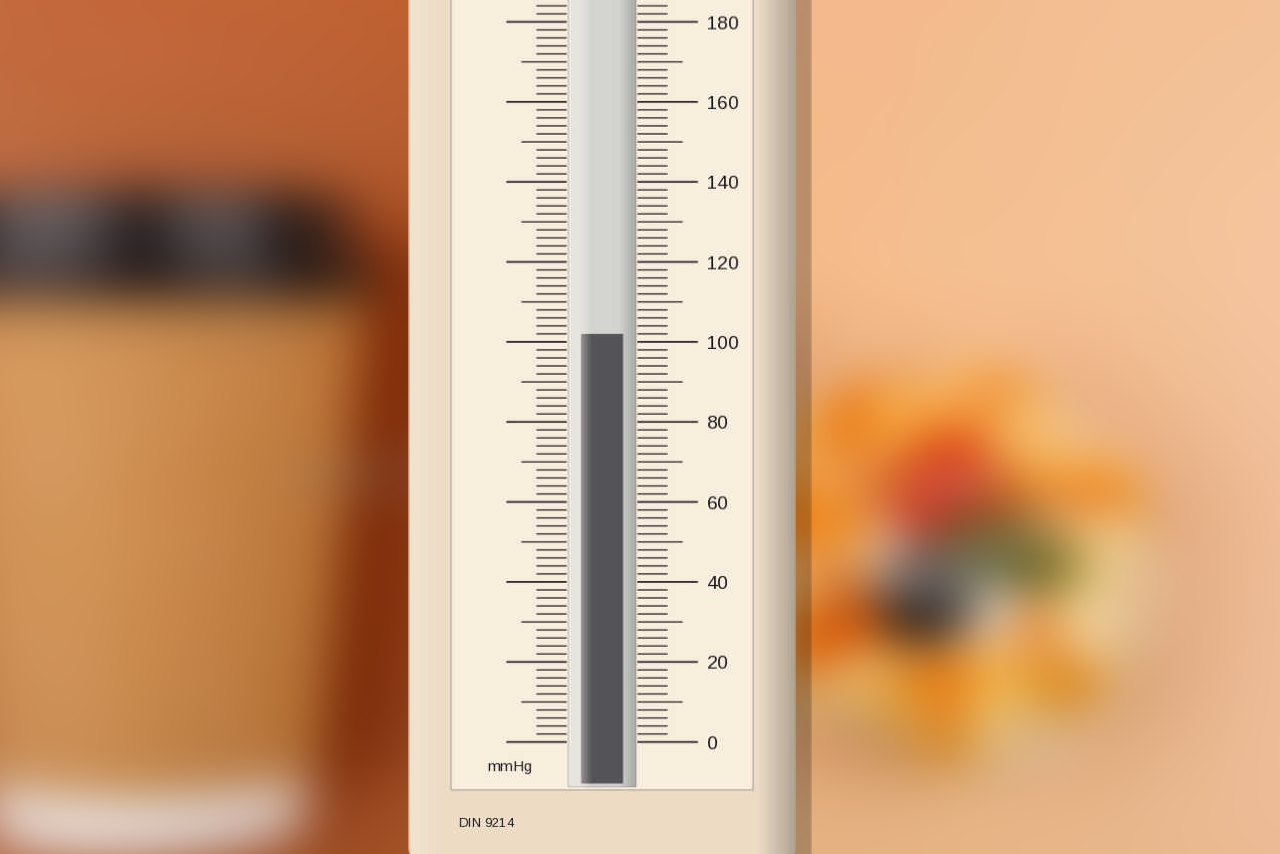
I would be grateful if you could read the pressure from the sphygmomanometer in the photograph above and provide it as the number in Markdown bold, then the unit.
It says **102** mmHg
